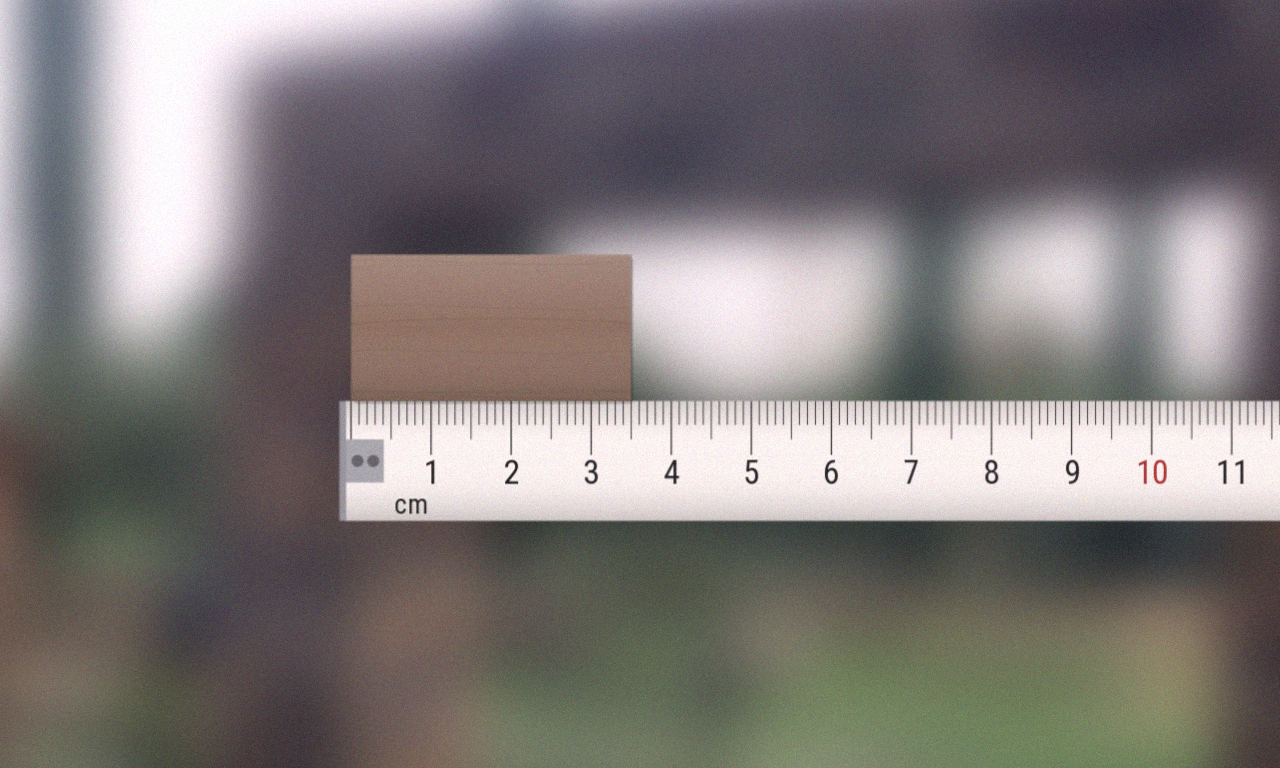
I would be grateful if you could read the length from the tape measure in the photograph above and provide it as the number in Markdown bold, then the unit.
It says **3.5** cm
